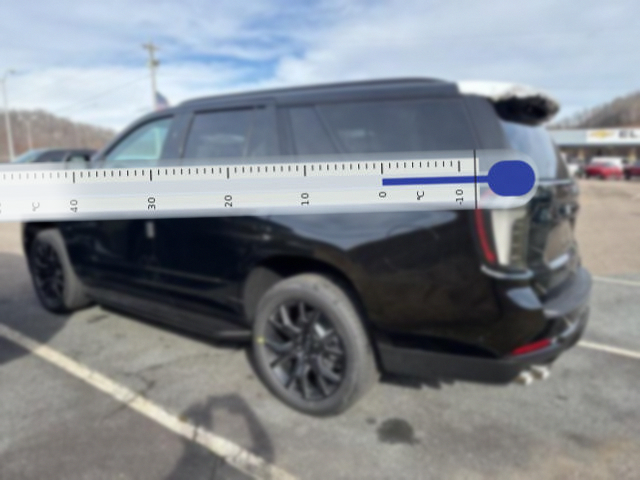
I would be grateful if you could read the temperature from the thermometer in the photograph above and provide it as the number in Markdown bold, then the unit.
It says **0** °C
